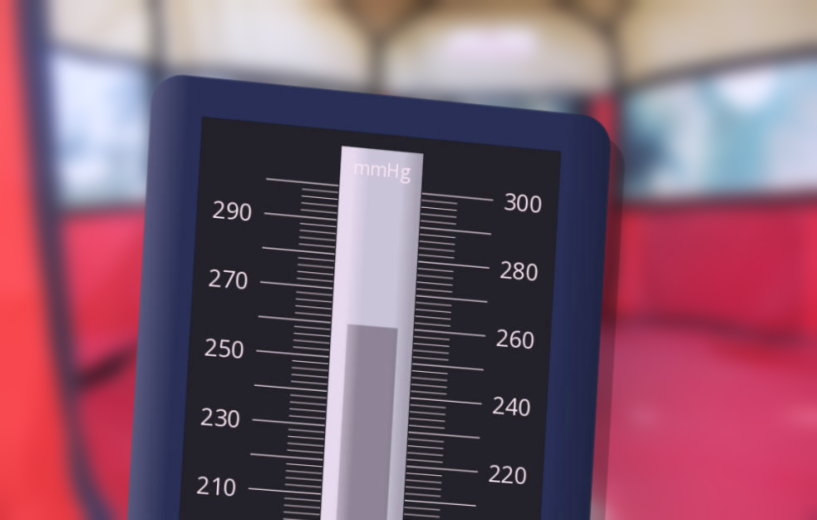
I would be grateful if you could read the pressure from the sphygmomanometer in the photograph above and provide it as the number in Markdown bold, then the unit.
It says **260** mmHg
